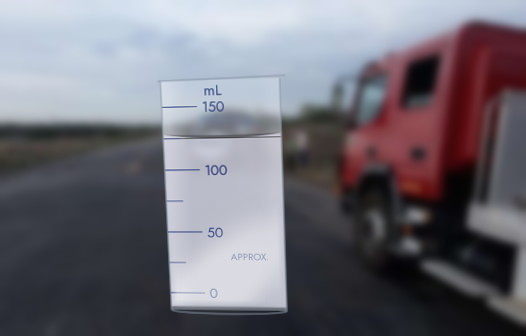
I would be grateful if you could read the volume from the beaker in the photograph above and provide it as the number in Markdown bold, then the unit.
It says **125** mL
